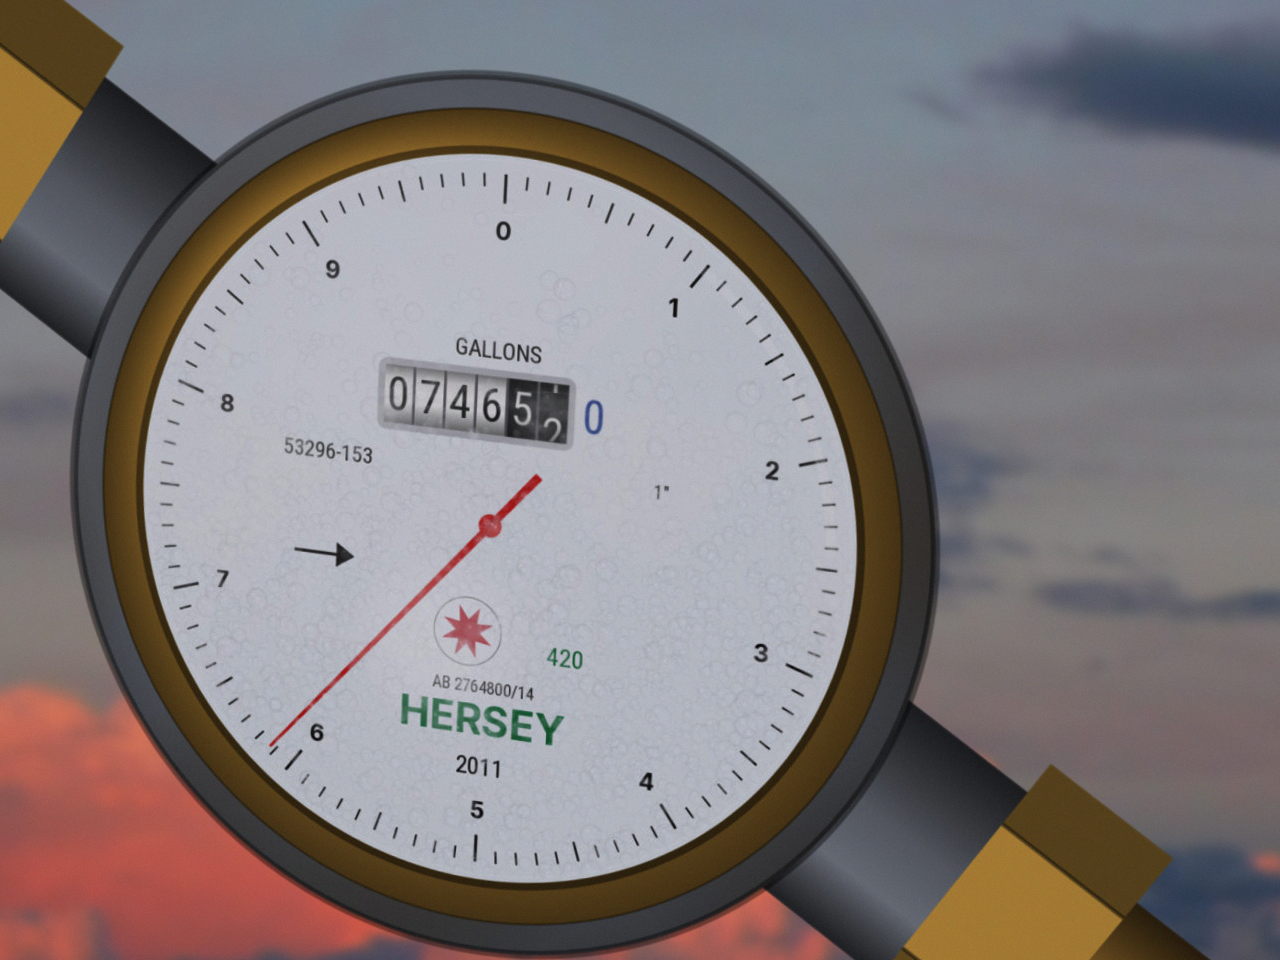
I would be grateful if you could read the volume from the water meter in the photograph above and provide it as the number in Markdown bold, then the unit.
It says **746516.1** gal
